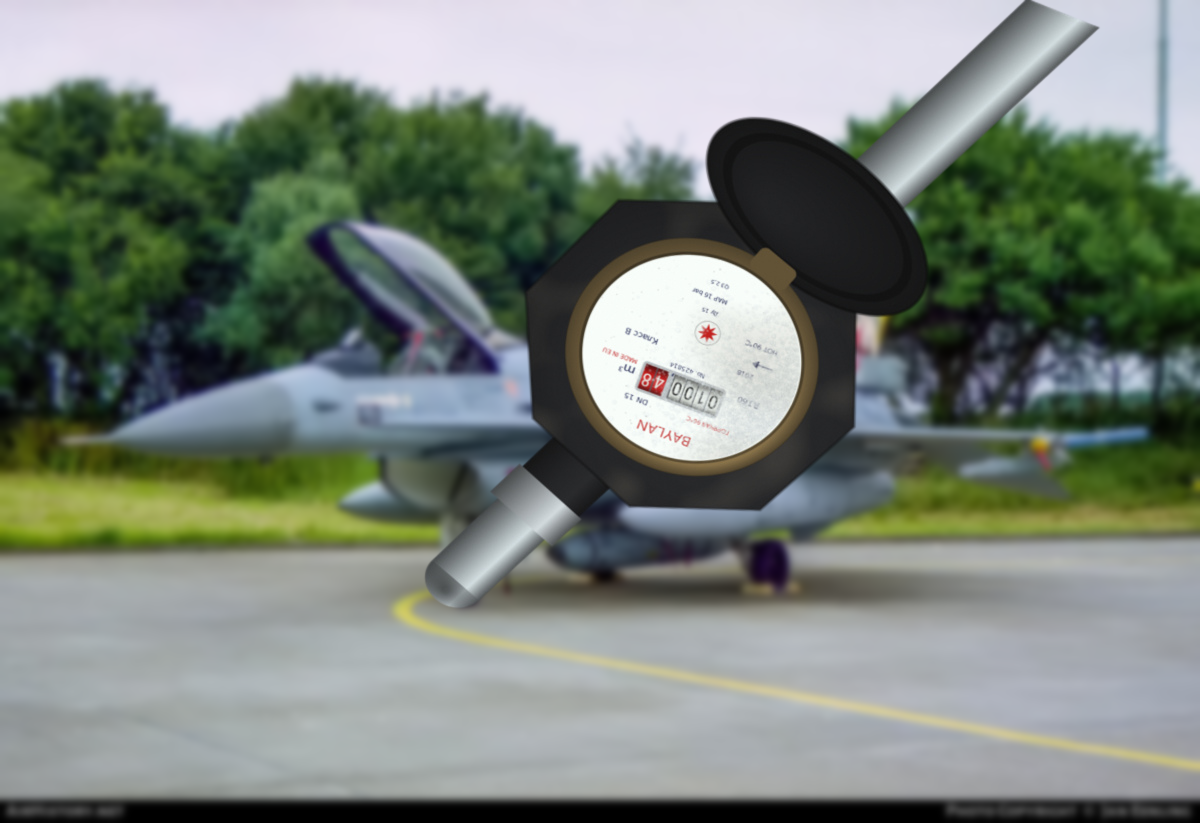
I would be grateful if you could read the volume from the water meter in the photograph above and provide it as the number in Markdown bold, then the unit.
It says **100.48** m³
